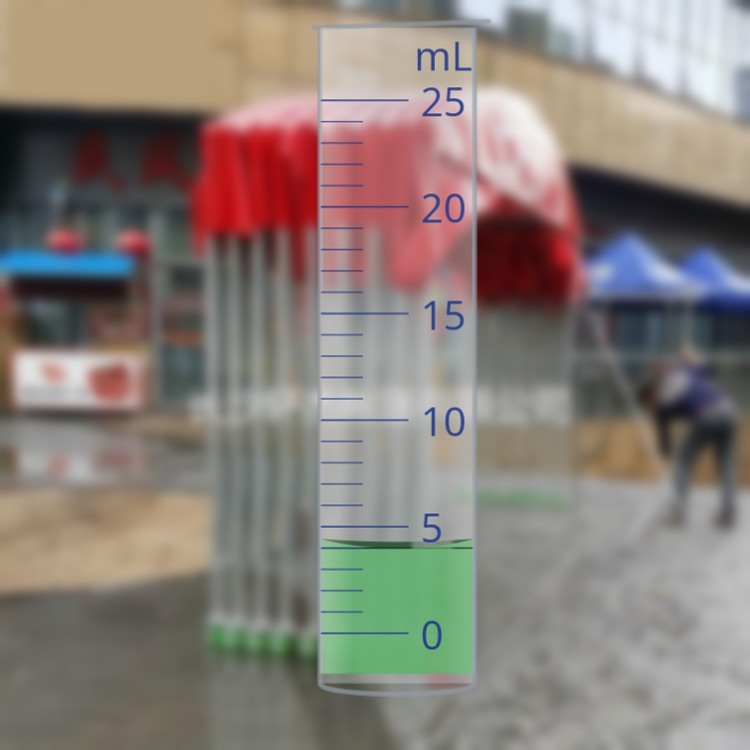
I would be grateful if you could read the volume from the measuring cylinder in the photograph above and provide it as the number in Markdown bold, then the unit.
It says **4** mL
